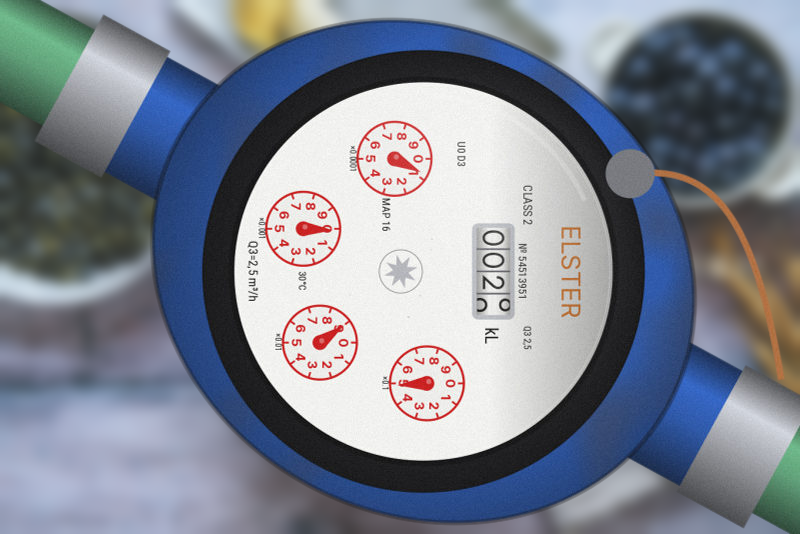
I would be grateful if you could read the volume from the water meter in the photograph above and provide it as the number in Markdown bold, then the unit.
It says **28.4900** kL
